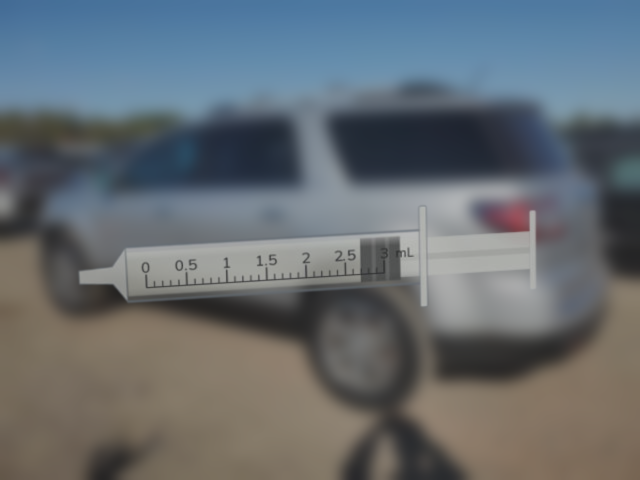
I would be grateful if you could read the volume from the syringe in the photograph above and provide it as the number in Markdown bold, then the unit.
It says **2.7** mL
